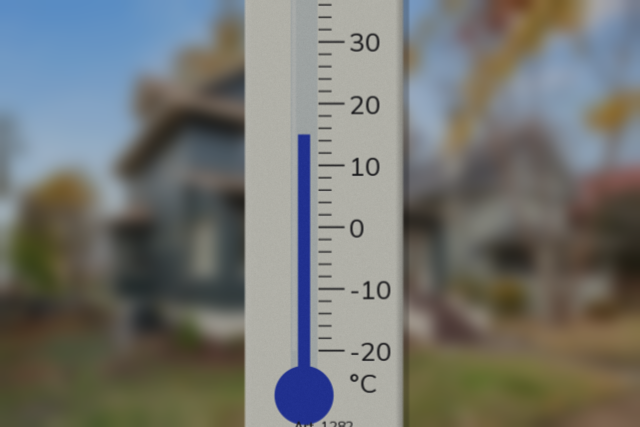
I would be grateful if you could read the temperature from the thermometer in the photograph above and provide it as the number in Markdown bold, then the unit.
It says **15** °C
